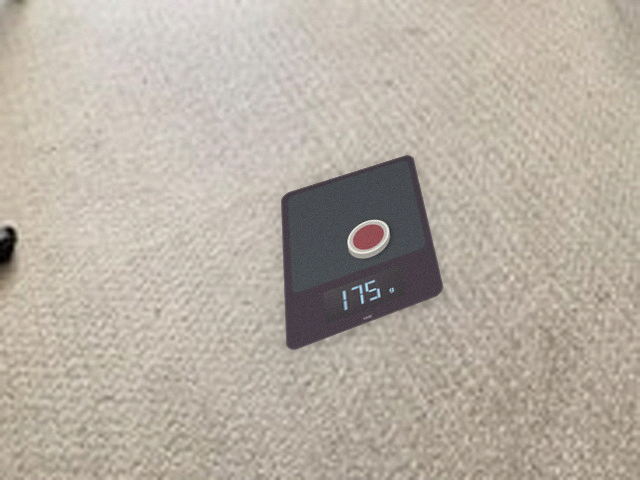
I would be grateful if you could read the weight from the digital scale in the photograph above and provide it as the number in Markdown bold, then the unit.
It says **175** g
